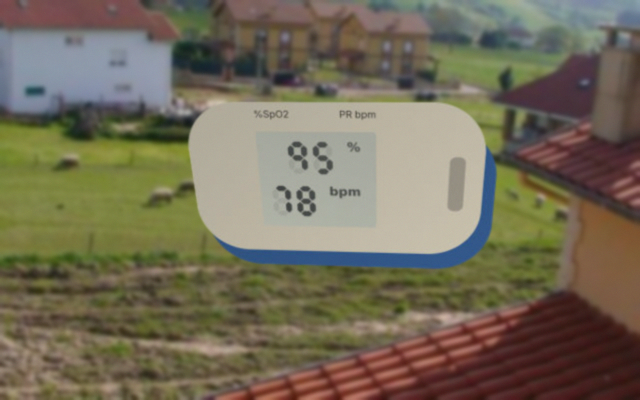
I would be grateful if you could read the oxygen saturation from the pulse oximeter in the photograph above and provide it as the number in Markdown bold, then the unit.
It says **95** %
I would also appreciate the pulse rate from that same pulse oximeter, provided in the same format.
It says **78** bpm
